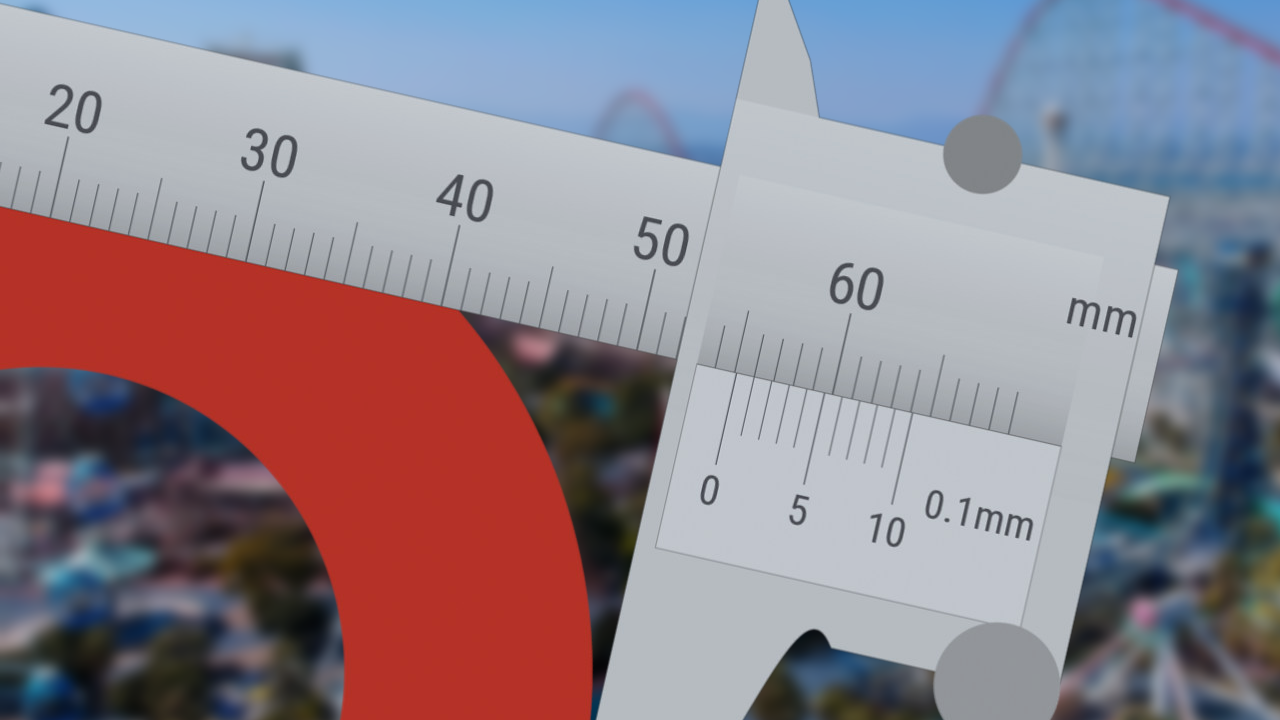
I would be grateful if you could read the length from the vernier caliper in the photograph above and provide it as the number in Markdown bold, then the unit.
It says **55.1** mm
